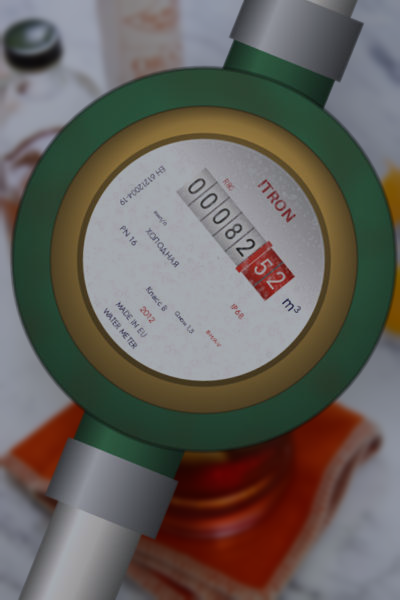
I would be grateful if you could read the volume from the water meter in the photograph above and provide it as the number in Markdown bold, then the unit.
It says **82.52** m³
